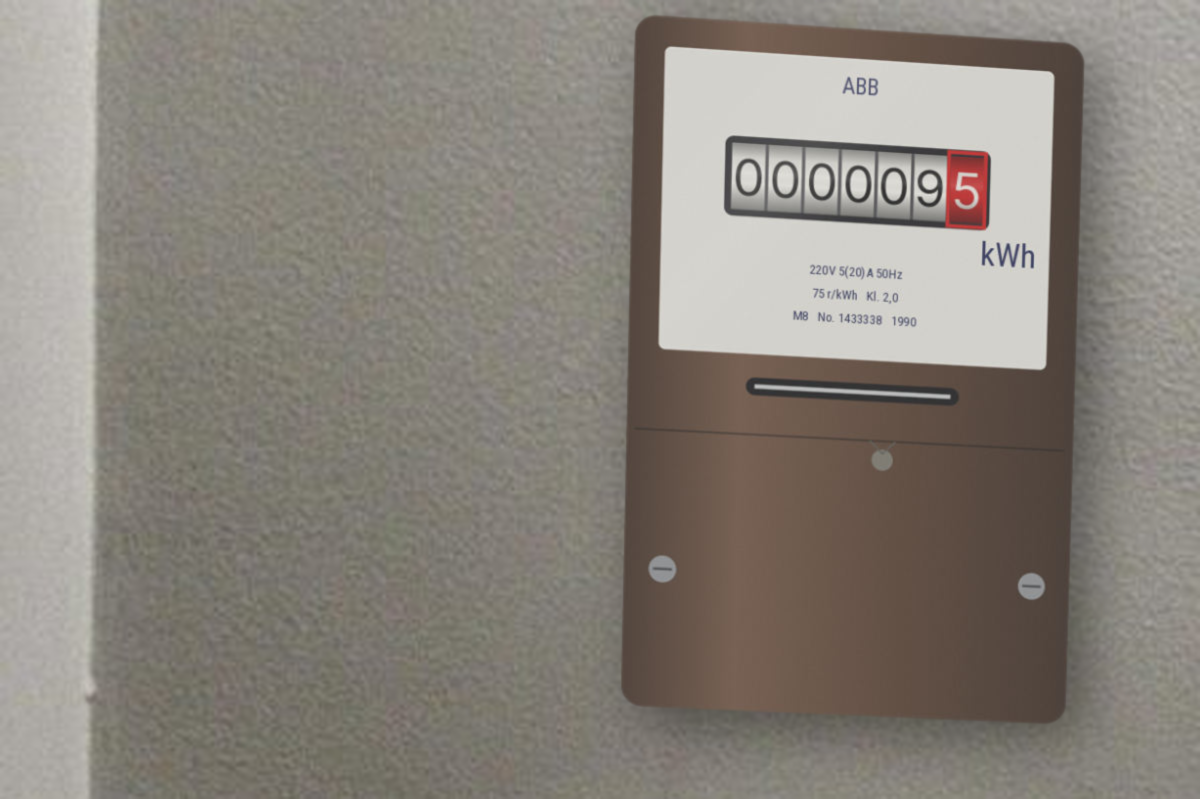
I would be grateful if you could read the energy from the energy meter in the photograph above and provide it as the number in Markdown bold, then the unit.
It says **9.5** kWh
